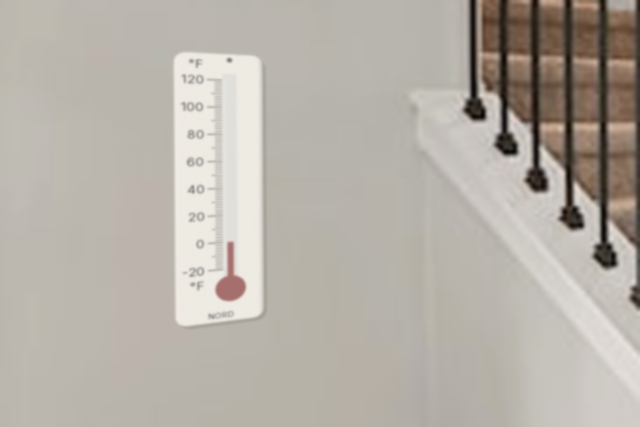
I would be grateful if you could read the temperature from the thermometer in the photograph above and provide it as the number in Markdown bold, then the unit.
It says **0** °F
